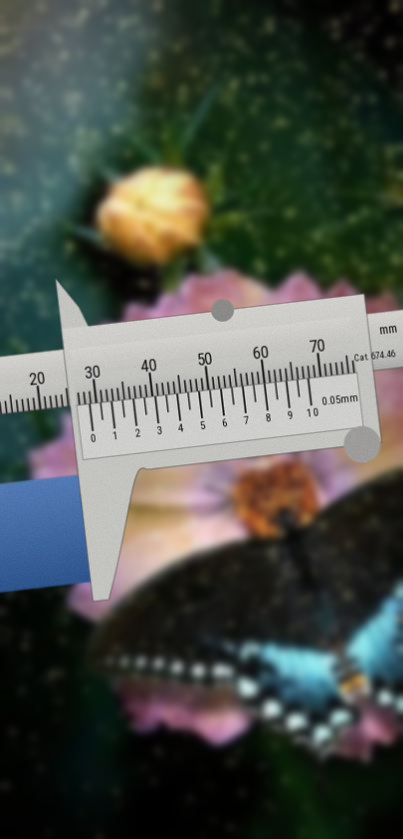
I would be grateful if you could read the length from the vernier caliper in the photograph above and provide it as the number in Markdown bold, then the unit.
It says **28.8** mm
